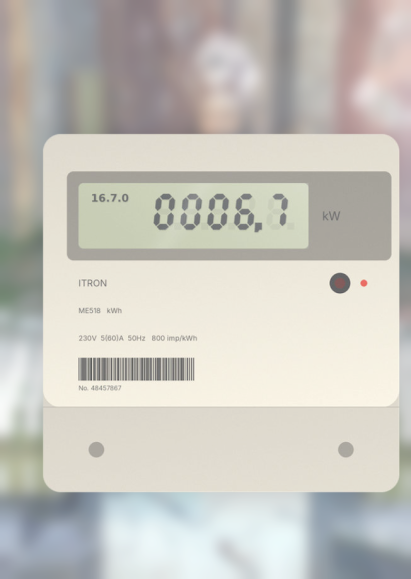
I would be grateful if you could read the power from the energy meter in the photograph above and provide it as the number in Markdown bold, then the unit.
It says **6.7** kW
